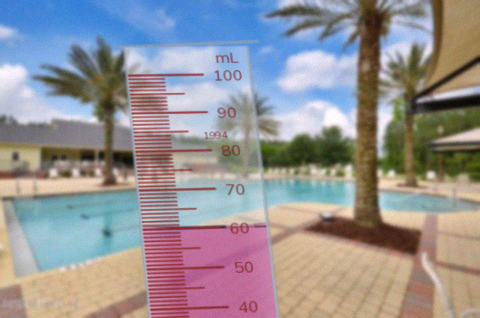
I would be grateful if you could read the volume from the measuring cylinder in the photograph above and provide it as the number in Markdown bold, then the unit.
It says **60** mL
